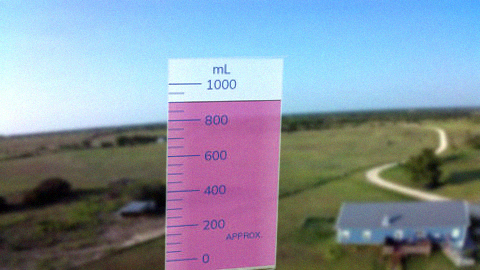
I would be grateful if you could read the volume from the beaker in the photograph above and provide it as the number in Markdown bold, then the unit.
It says **900** mL
